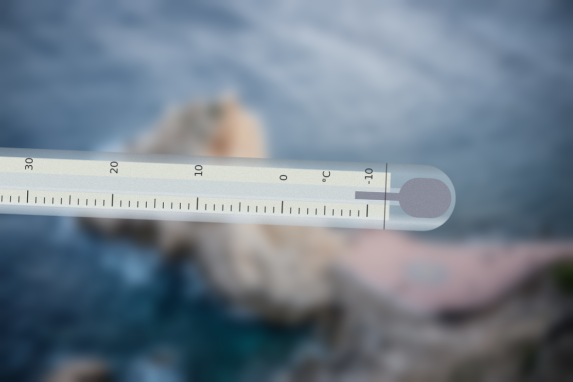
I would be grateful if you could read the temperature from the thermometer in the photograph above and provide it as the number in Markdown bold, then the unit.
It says **-8.5** °C
